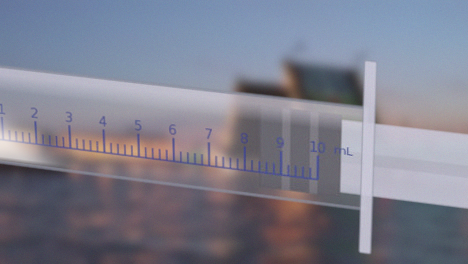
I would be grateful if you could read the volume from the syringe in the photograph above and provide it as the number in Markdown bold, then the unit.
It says **8.4** mL
